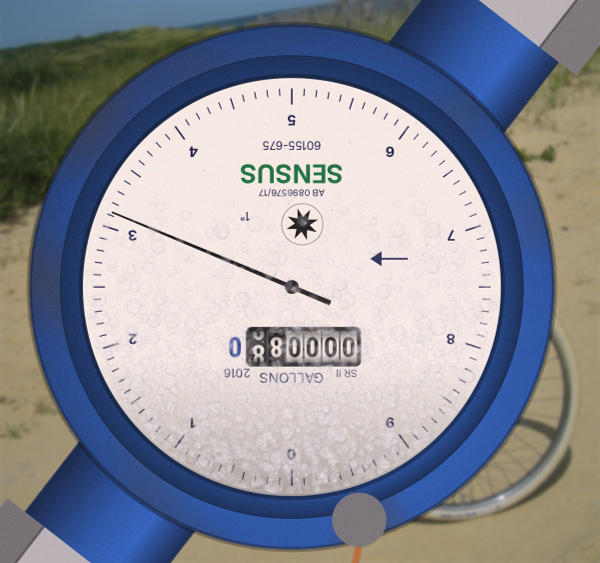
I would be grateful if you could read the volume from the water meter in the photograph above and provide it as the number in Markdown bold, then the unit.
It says **883.1** gal
